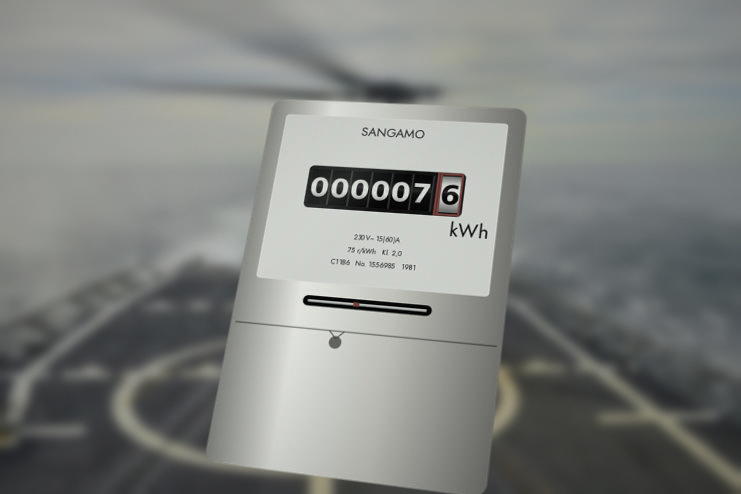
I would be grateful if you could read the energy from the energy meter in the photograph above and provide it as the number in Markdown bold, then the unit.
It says **7.6** kWh
